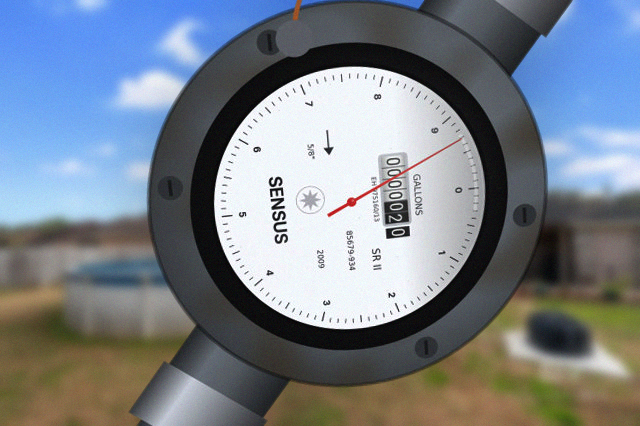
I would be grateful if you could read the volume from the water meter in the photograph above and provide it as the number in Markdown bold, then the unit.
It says **19.3** gal
